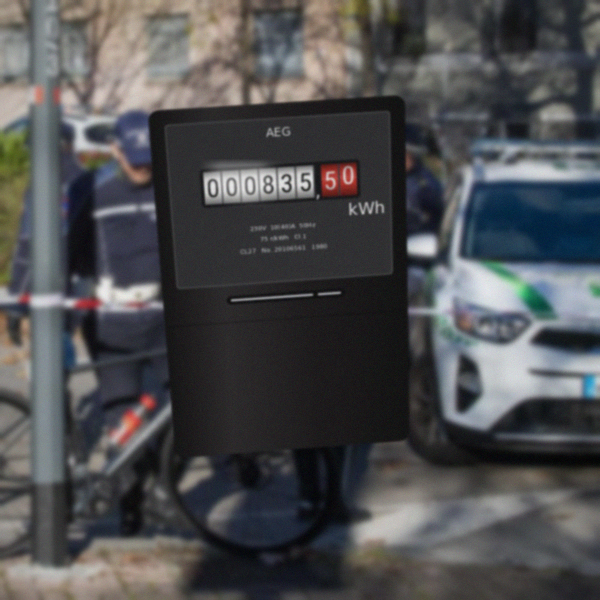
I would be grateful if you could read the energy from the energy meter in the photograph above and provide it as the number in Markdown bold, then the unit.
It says **835.50** kWh
